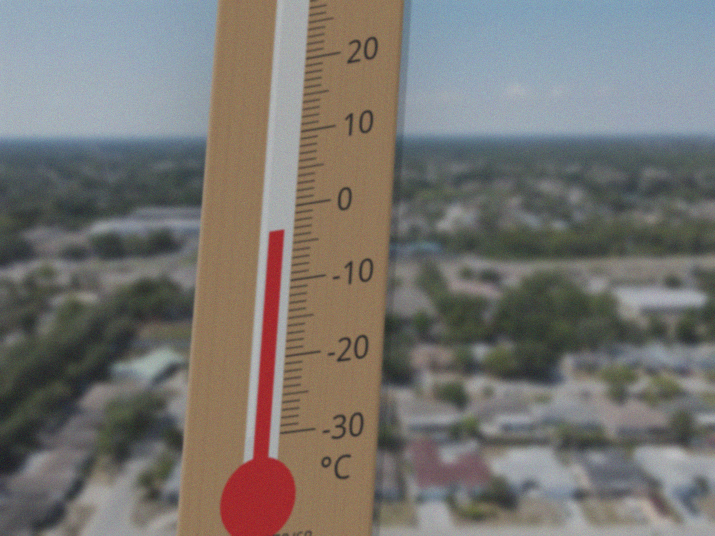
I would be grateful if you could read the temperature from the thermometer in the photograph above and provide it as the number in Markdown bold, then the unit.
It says **-3** °C
